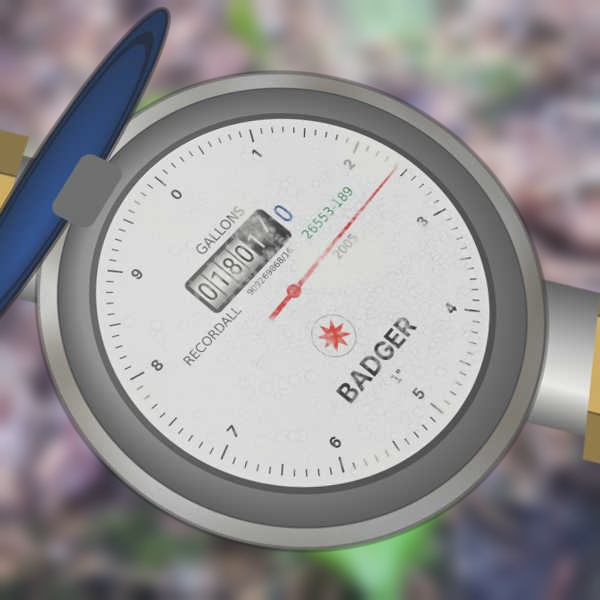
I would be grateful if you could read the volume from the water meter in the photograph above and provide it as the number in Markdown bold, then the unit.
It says **180172.4** gal
